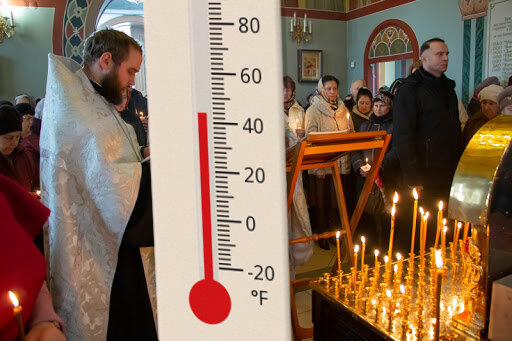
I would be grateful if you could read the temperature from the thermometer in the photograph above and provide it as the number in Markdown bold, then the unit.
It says **44** °F
